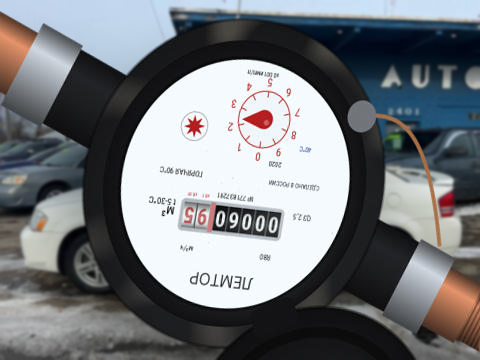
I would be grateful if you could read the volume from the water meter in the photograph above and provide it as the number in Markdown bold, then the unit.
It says **60.952** m³
